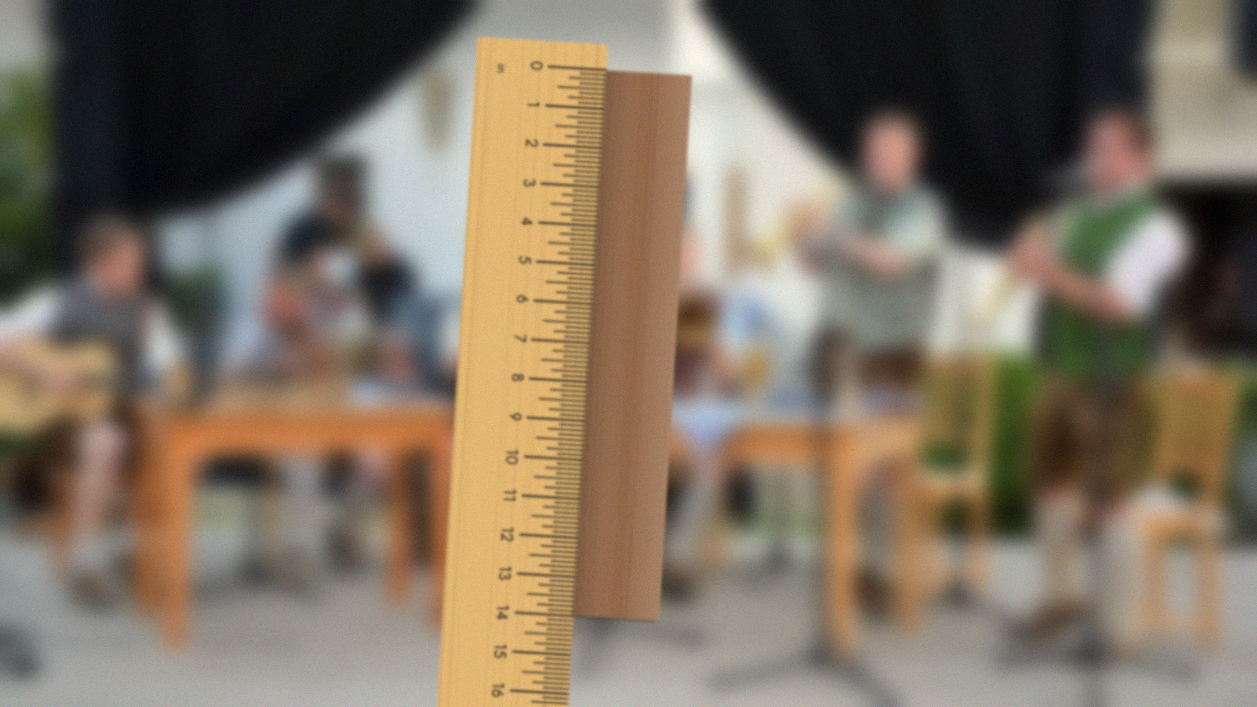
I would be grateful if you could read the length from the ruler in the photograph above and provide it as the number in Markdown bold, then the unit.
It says **14** in
